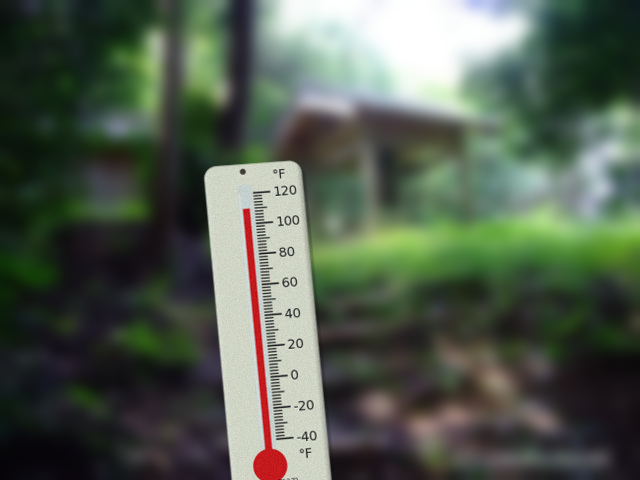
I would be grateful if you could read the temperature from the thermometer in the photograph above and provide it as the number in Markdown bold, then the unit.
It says **110** °F
